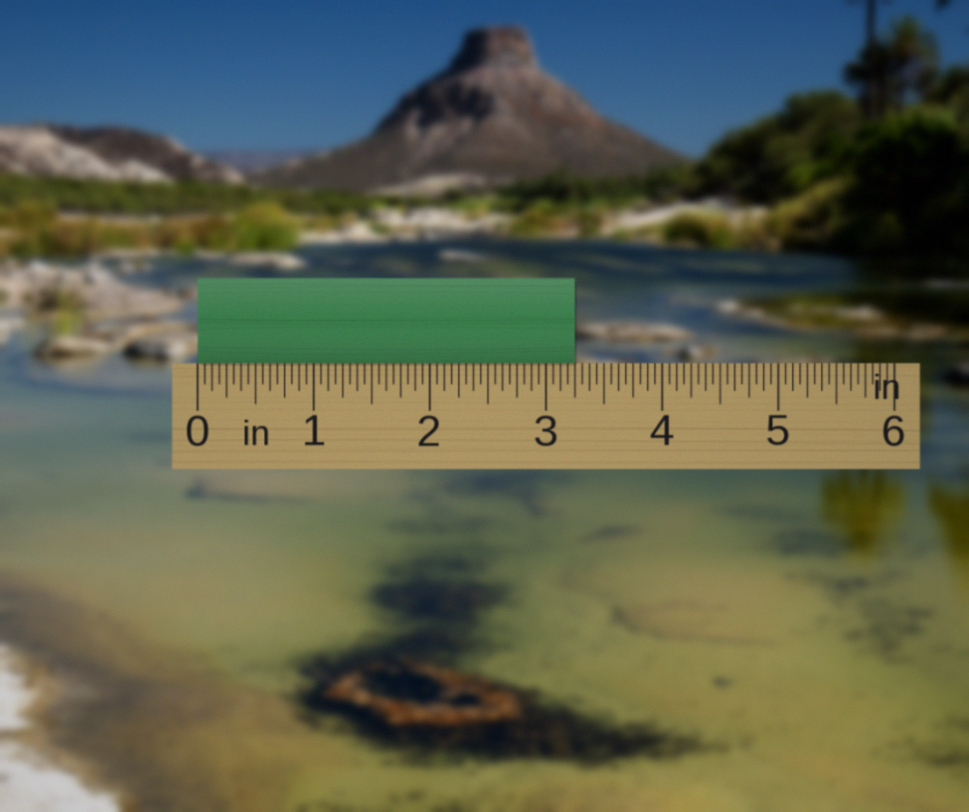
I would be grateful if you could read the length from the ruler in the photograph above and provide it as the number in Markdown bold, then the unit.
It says **3.25** in
